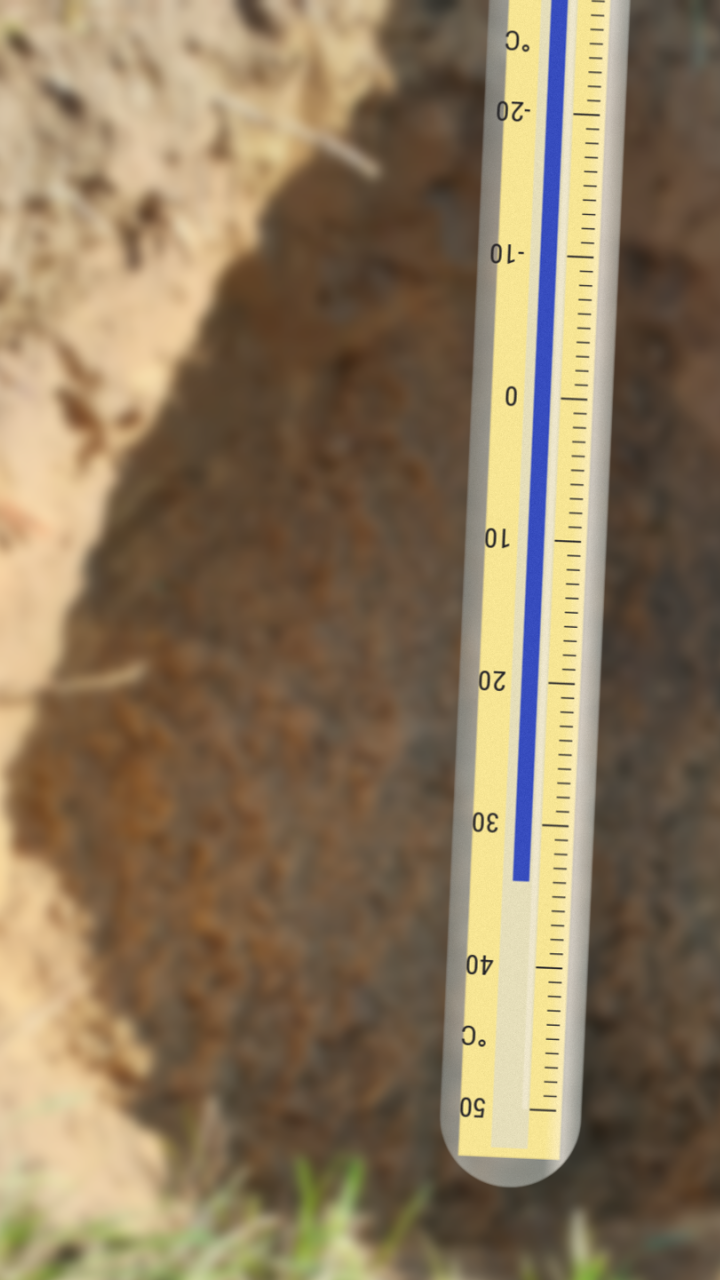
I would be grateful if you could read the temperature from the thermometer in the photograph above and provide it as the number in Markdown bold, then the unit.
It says **34** °C
